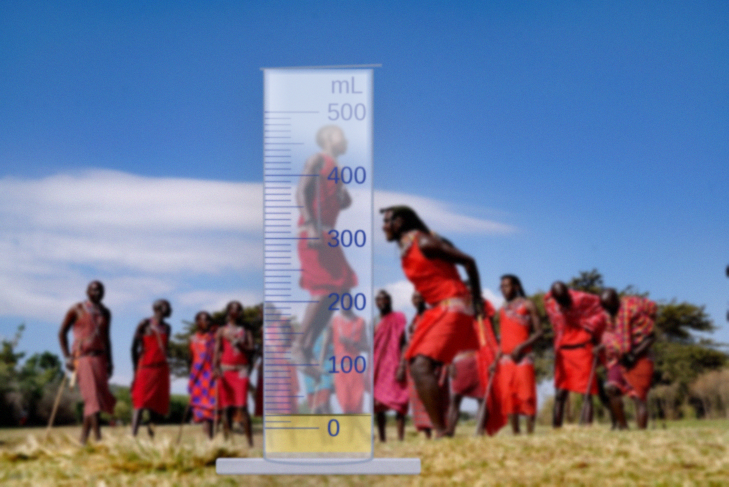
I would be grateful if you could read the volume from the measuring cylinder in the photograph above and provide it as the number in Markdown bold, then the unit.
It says **20** mL
